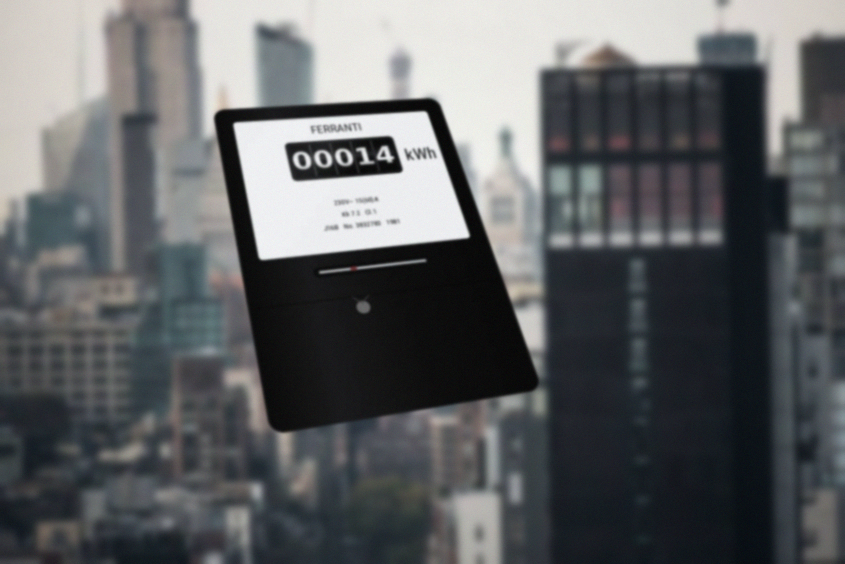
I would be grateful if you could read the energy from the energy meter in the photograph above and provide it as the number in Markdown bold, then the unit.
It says **14** kWh
